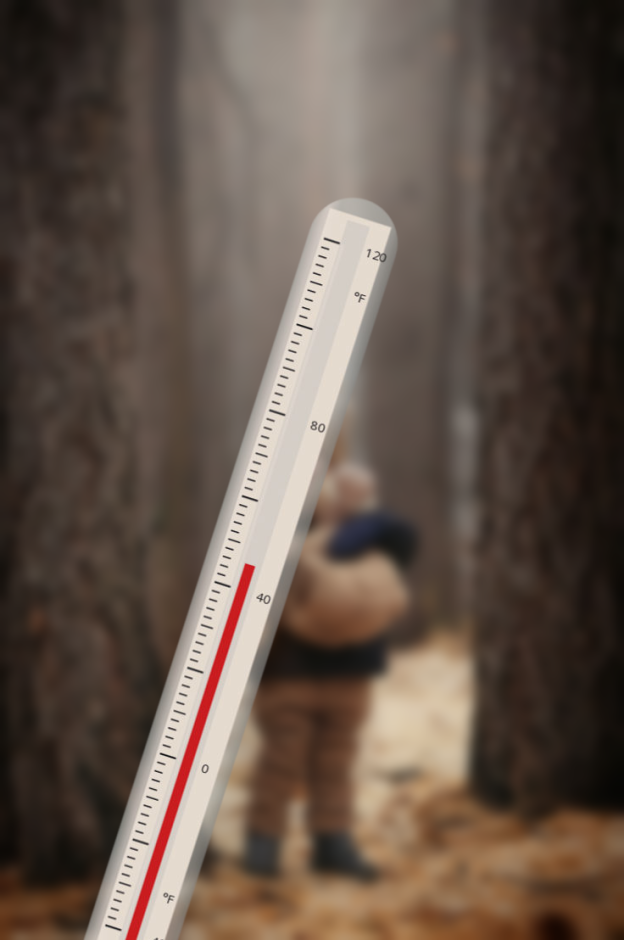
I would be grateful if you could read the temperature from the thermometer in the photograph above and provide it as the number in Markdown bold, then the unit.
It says **46** °F
